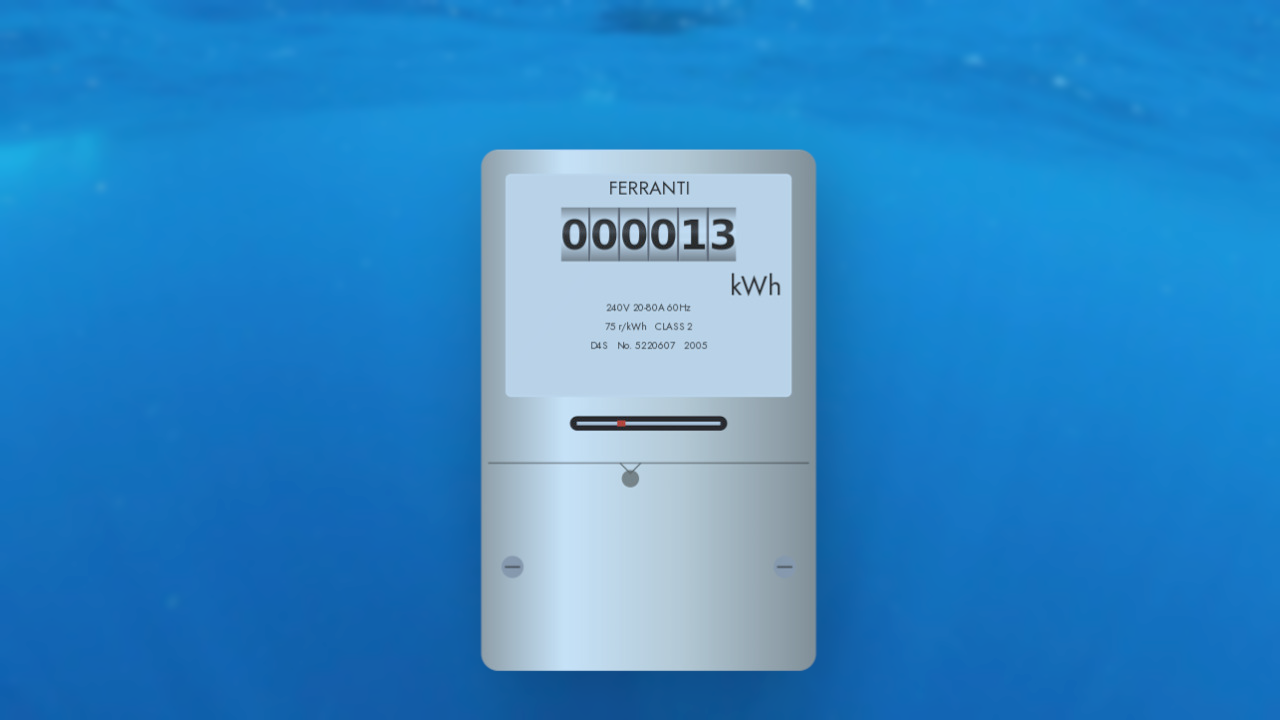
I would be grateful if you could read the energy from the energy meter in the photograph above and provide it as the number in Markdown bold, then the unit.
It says **13** kWh
